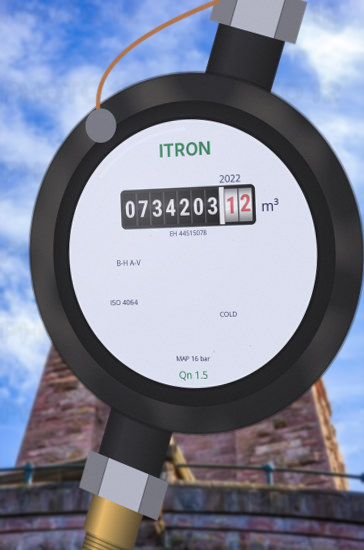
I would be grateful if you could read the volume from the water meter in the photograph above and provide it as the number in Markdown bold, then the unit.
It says **734203.12** m³
